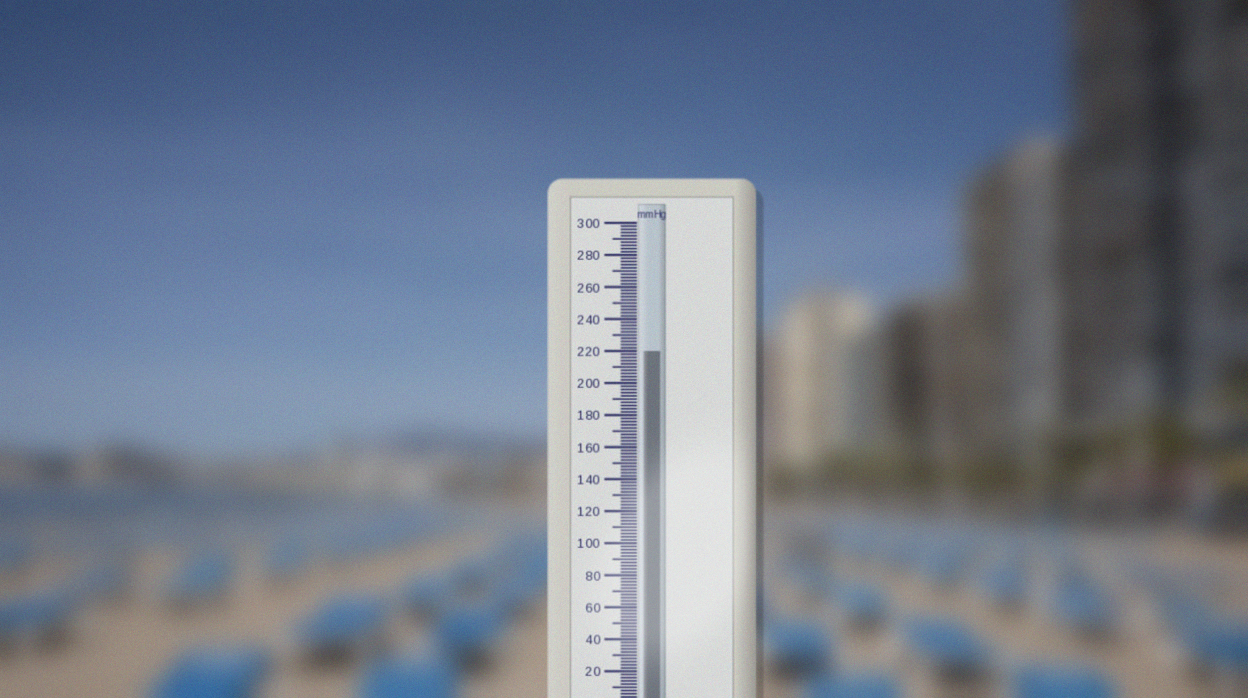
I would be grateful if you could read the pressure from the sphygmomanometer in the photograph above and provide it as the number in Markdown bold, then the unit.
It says **220** mmHg
